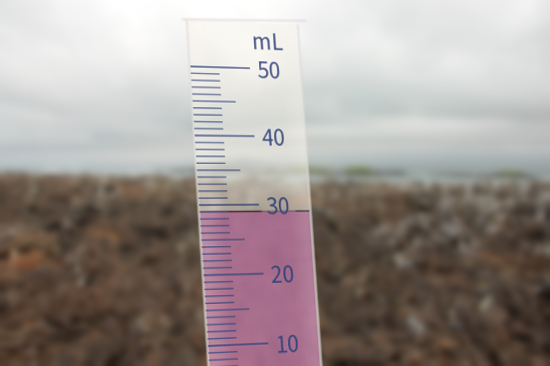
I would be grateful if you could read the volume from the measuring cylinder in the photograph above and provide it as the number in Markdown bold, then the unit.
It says **29** mL
